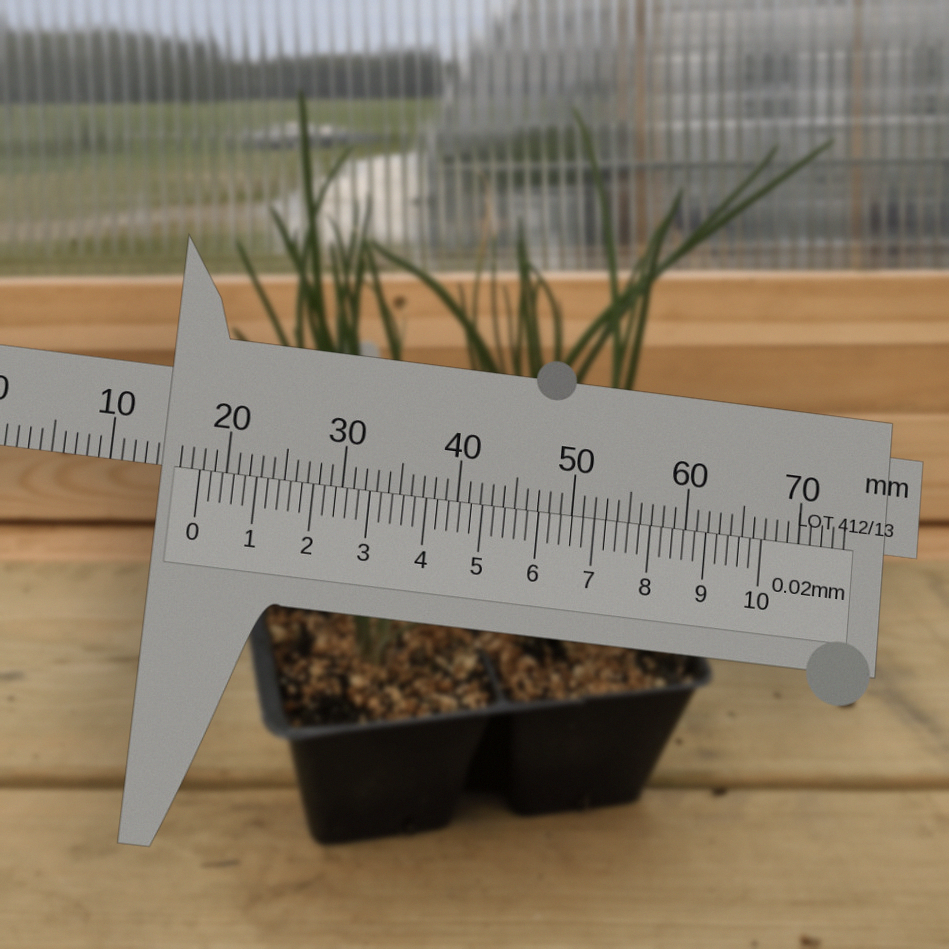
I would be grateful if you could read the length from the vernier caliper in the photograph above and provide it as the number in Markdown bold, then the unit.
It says **17.7** mm
